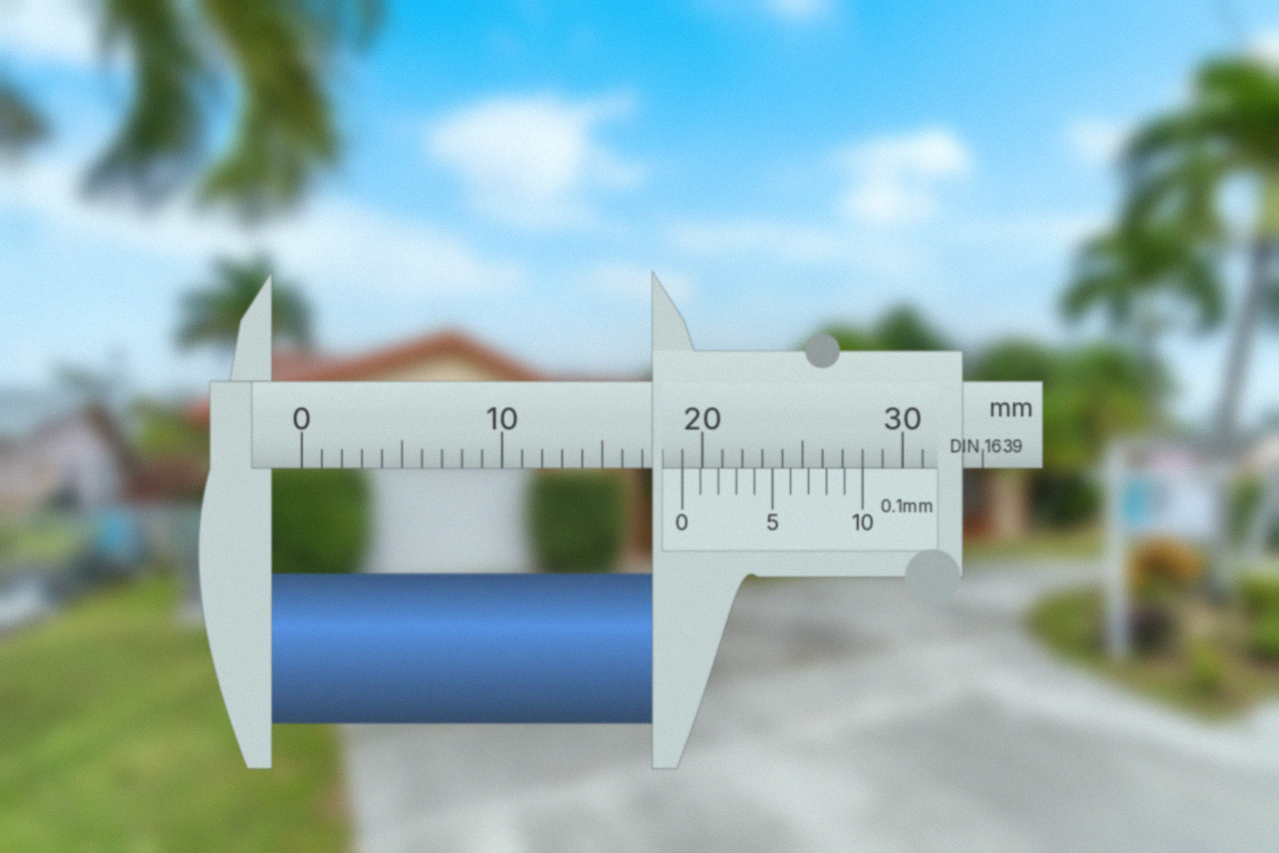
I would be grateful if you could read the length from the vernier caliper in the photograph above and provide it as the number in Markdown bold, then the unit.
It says **19.0** mm
